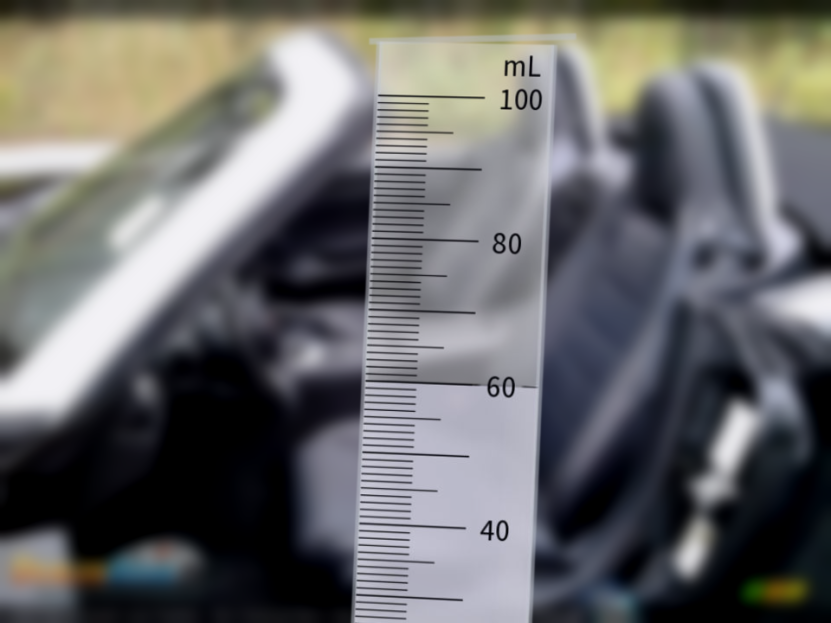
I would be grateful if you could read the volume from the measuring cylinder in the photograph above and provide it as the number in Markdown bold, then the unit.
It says **60** mL
